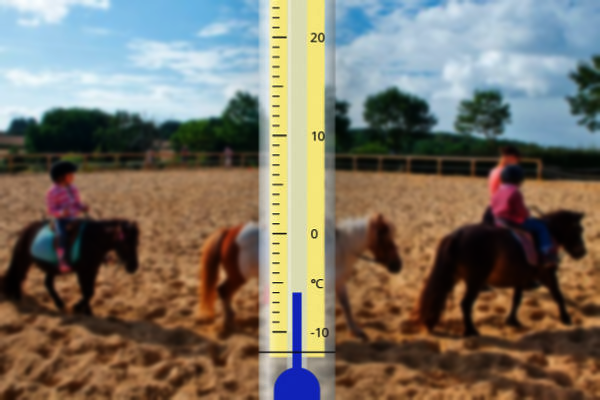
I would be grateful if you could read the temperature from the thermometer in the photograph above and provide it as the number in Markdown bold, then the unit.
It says **-6** °C
